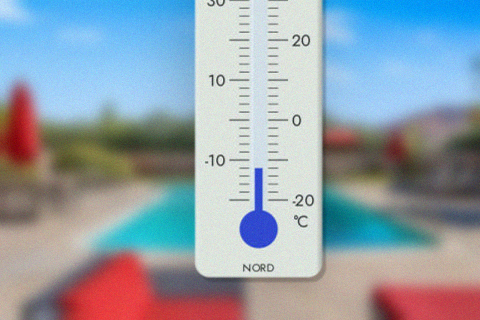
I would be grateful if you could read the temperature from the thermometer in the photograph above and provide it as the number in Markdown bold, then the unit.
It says **-12** °C
